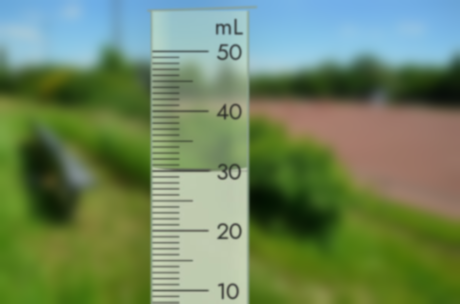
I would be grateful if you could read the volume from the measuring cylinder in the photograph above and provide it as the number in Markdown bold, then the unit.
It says **30** mL
